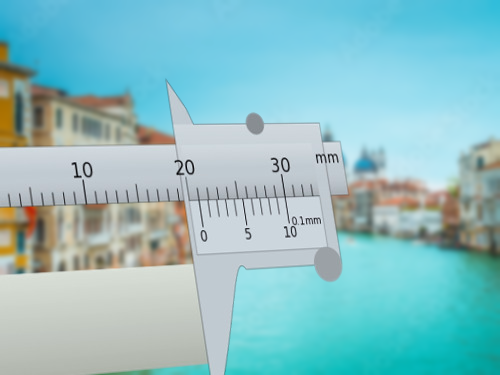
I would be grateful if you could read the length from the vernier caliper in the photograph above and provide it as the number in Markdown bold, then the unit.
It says **21.0** mm
